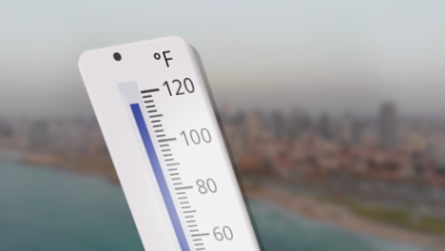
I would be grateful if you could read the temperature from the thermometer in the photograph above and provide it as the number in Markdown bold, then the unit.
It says **116** °F
